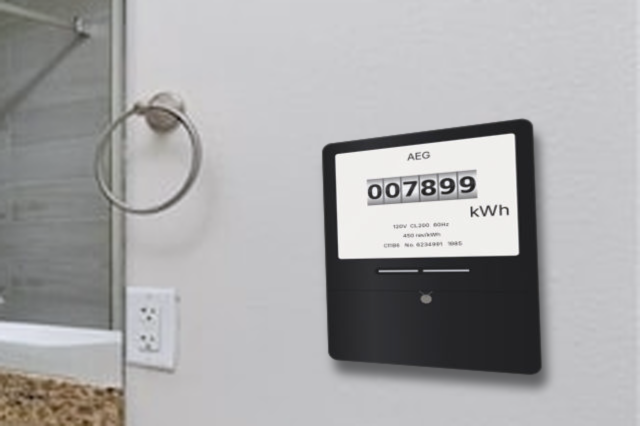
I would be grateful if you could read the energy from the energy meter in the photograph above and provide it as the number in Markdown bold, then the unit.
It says **7899** kWh
